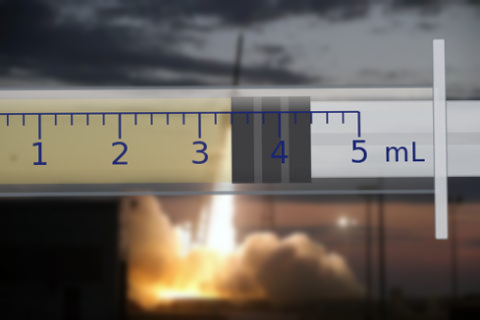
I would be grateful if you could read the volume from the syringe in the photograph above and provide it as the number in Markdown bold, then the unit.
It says **3.4** mL
